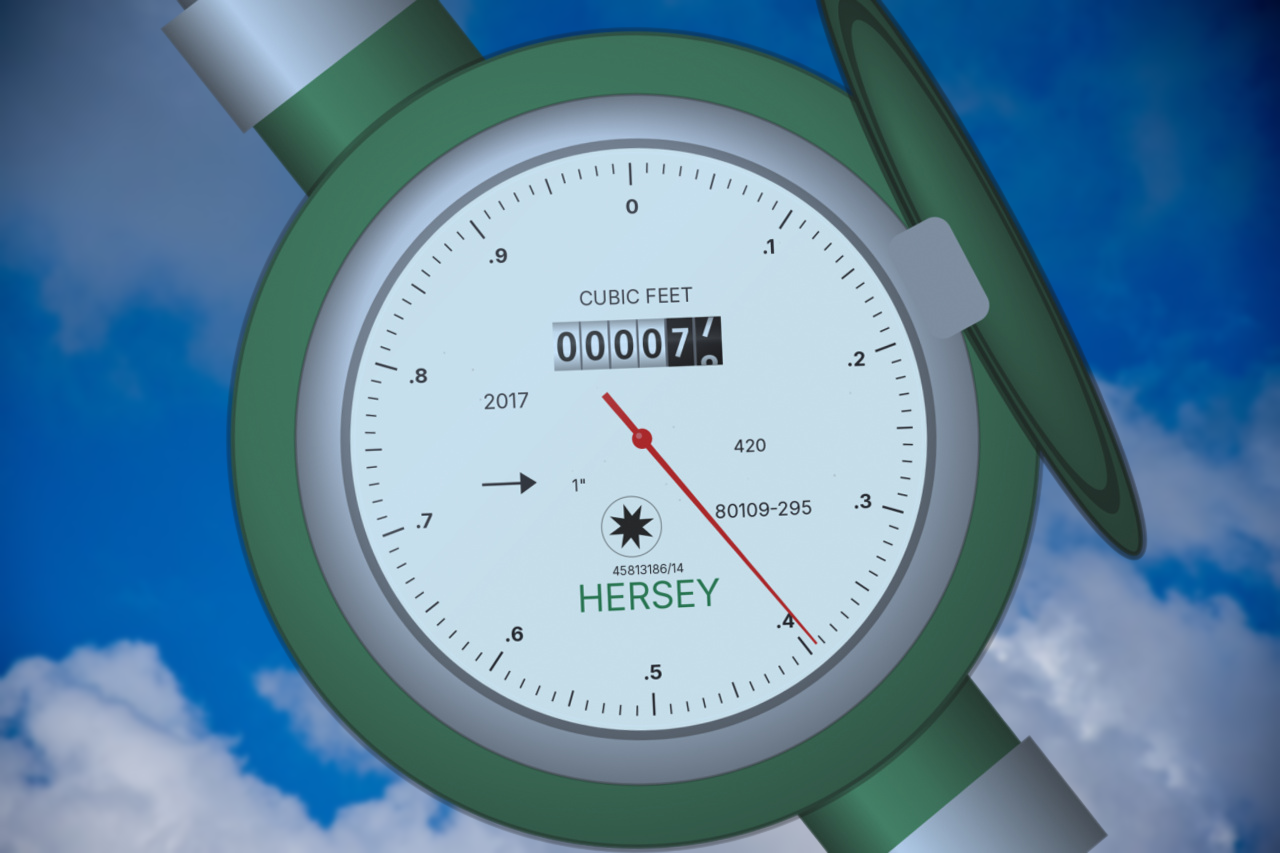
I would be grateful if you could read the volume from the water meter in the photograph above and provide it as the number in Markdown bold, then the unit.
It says **77.39** ft³
